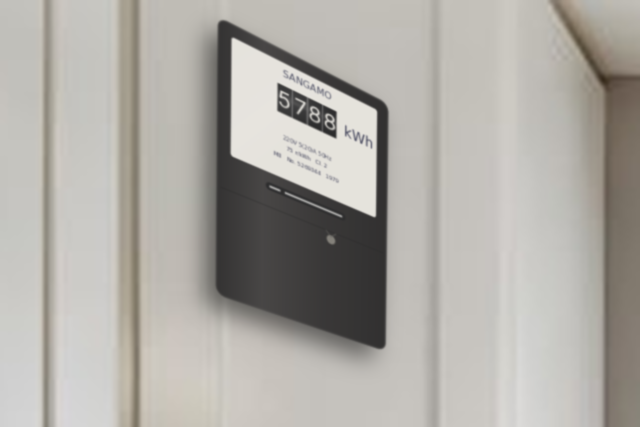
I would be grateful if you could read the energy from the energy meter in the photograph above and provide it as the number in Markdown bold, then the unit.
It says **5788** kWh
